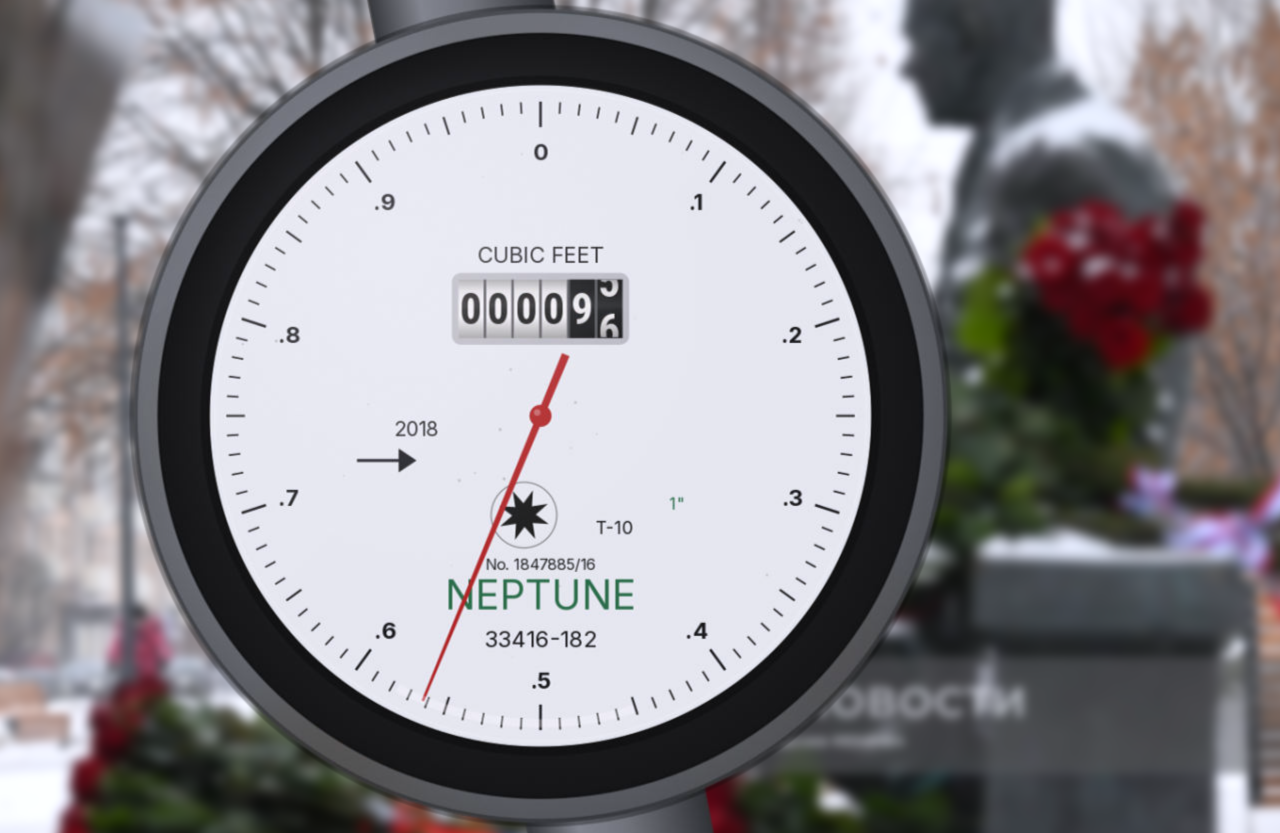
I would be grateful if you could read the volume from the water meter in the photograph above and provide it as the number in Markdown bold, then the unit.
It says **95.56** ft³
